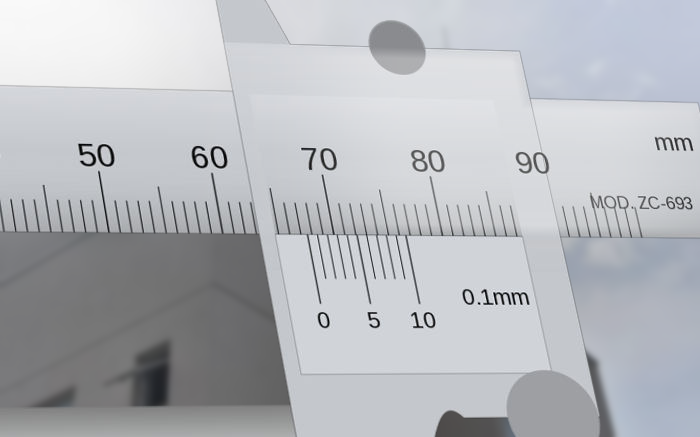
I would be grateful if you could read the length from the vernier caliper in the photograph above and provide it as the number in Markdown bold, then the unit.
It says **67.6** mm
